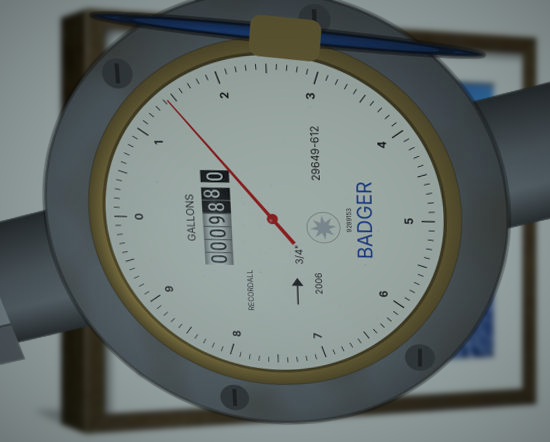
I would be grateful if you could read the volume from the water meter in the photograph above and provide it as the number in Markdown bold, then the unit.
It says **9881.4** gal
